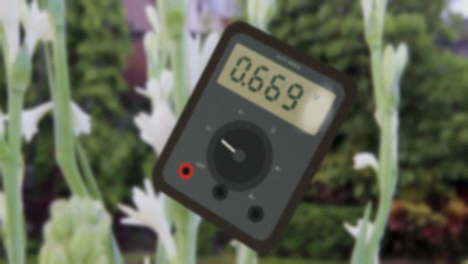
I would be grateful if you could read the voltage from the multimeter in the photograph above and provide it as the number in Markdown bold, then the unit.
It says **0.669** V
